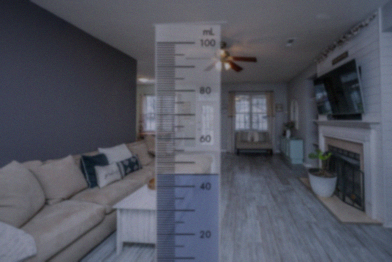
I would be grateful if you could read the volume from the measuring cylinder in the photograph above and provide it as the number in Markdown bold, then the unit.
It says **45** mL
